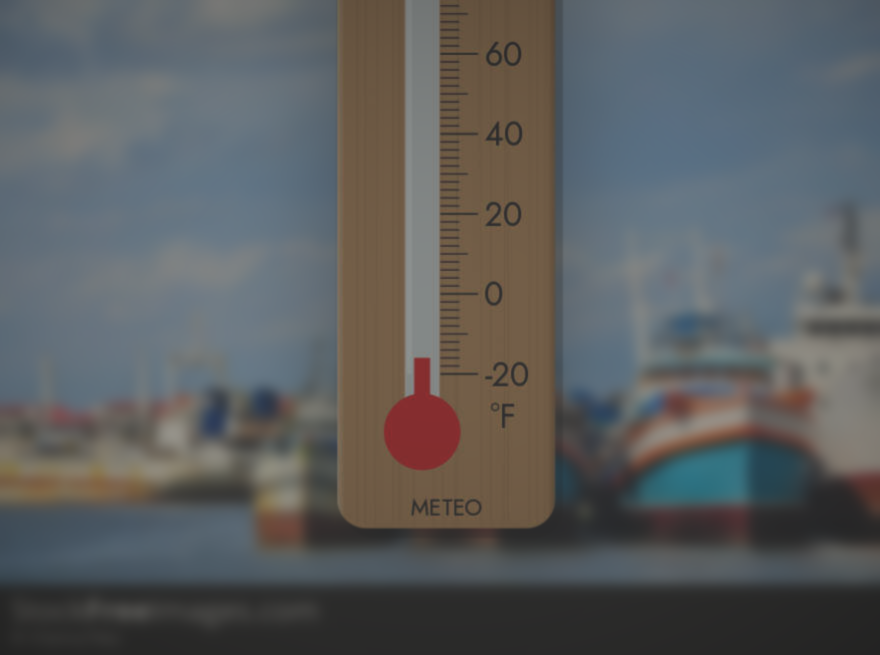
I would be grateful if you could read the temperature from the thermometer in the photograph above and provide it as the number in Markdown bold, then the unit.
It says **-16** °F
